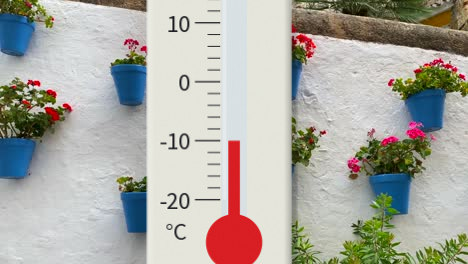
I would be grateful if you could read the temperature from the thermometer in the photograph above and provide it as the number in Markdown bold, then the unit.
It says **-10** °C
